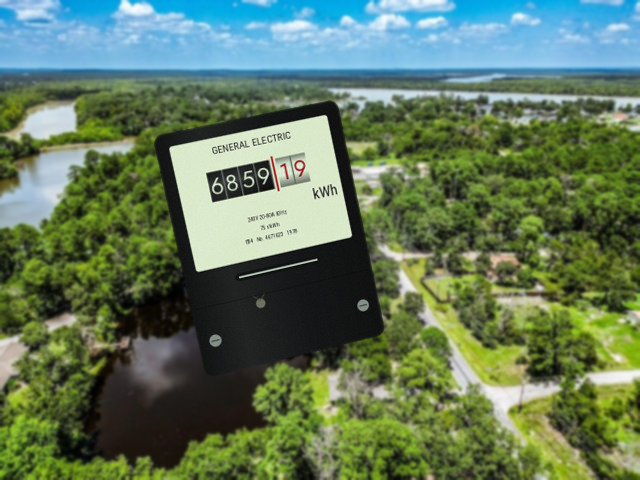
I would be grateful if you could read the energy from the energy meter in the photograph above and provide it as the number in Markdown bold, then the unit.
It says **6859.19** kWh
